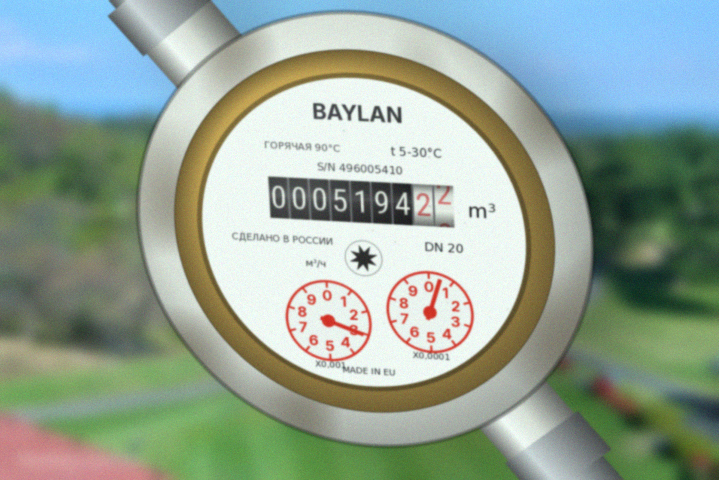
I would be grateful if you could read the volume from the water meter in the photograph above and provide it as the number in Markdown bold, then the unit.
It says **5194.2230** m³
